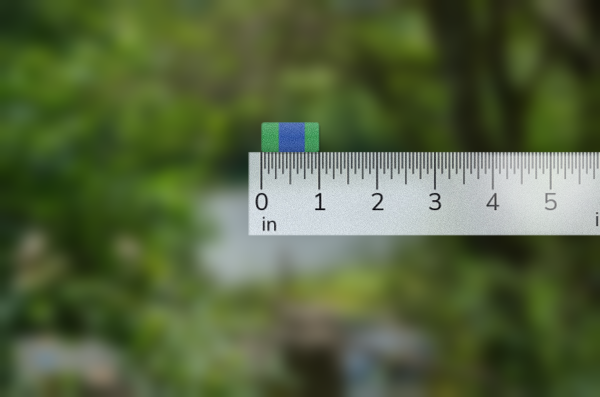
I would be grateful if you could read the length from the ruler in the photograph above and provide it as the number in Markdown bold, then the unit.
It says **1** in
